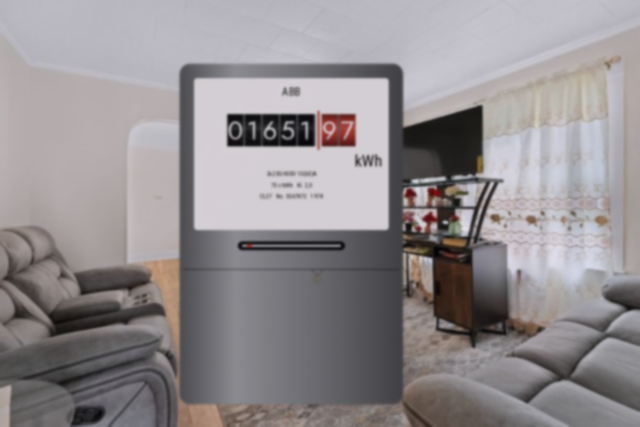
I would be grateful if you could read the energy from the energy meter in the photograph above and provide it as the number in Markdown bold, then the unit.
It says **1651.97** kWh
